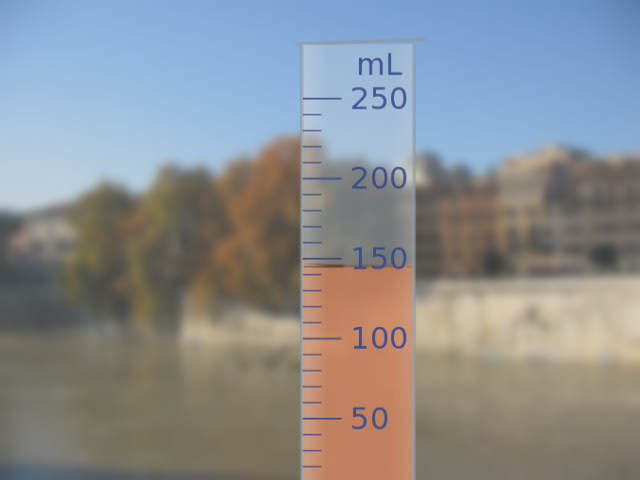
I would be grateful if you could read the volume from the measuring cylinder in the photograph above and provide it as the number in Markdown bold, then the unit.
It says **145** mL
